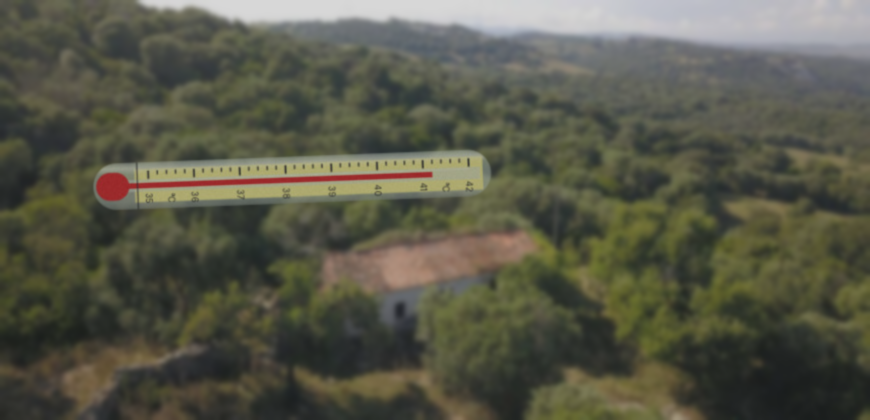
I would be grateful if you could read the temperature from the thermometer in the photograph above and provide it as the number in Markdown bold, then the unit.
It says **41.2** °C
